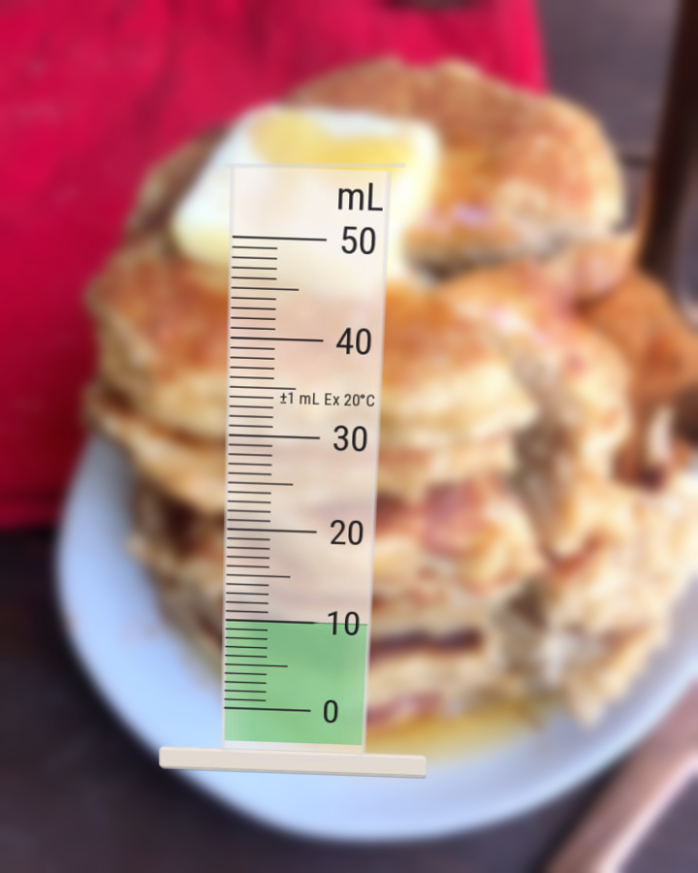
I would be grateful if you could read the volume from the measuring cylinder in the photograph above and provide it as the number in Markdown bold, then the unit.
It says **10** mL
